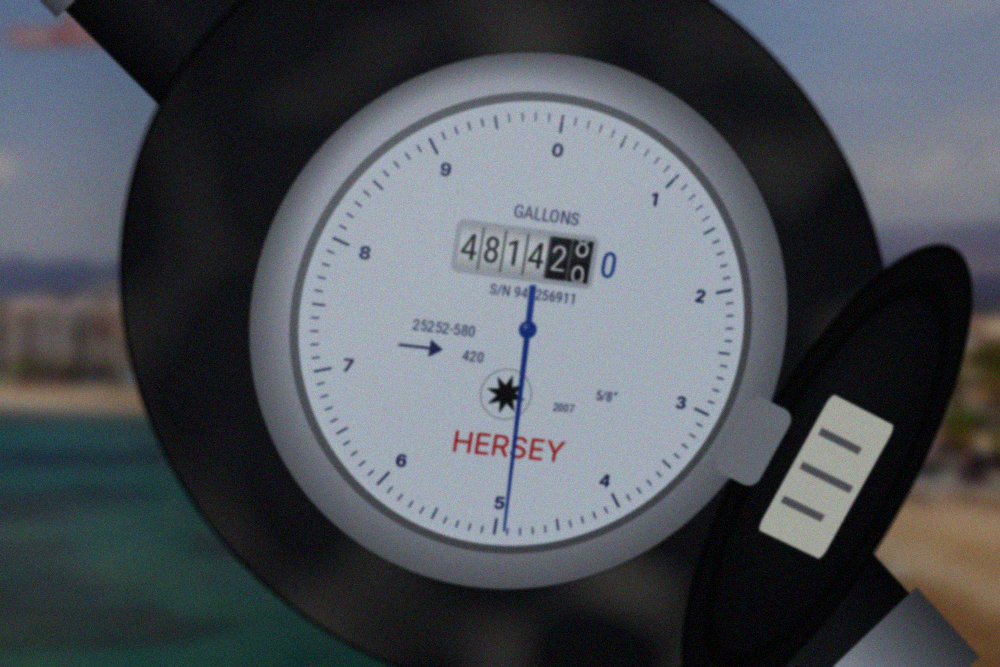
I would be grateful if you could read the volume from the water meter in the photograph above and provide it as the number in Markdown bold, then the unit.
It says **4814284.9** gal
